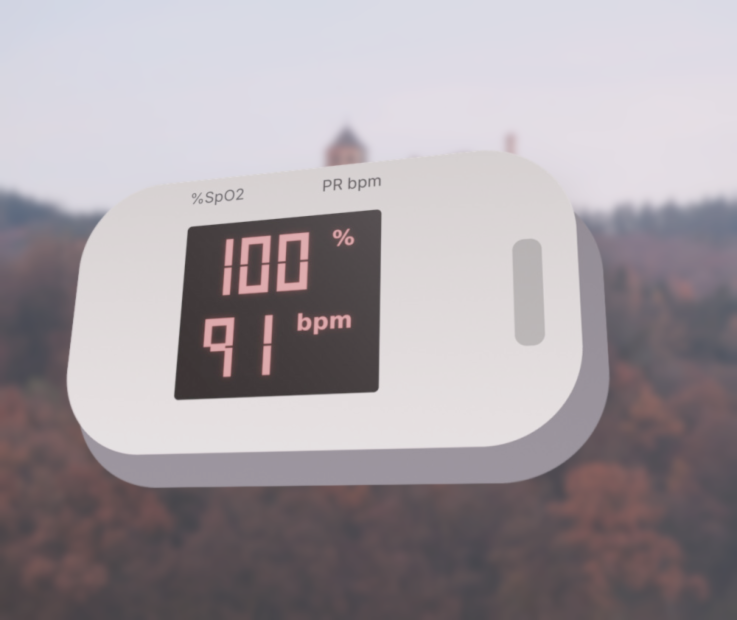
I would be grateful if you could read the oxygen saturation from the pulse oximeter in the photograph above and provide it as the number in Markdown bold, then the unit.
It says **100** %
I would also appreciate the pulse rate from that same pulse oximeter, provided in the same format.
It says **91** bpm
